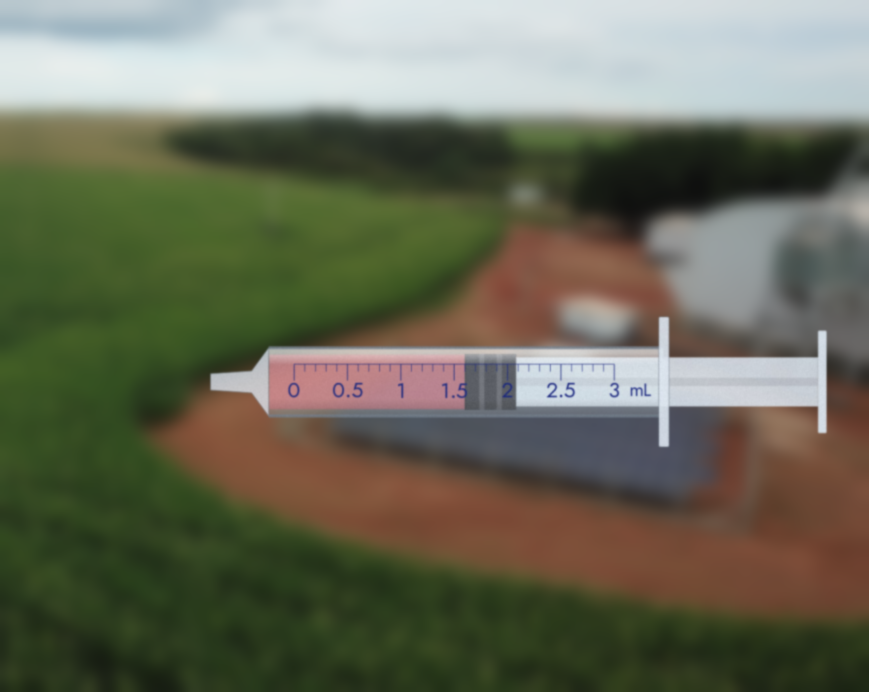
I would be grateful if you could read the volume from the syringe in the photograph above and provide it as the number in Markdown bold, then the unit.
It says **1.6** mL
